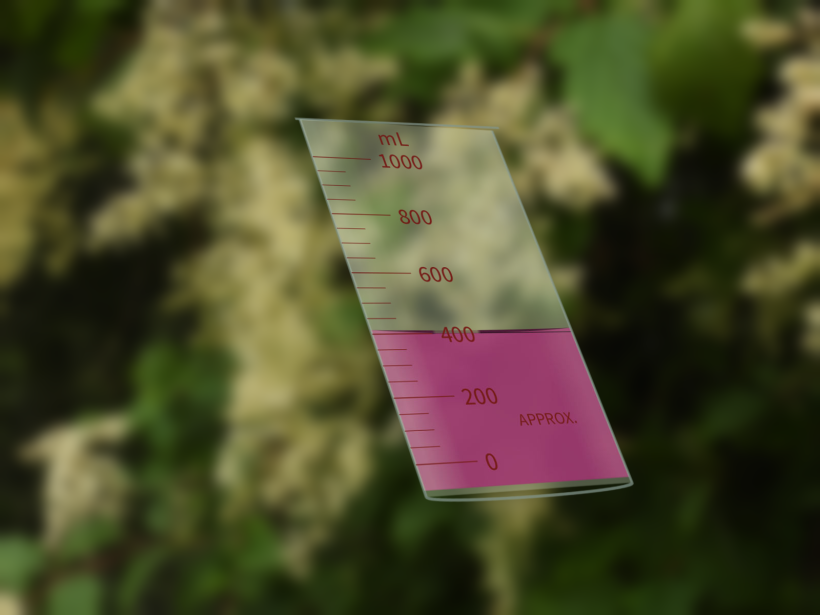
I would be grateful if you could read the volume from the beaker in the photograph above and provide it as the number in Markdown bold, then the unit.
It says **400** mL
